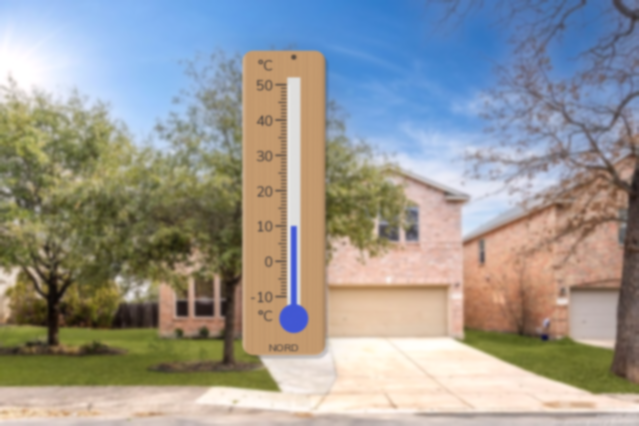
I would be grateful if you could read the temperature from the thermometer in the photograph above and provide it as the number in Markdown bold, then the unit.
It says **10** °C
